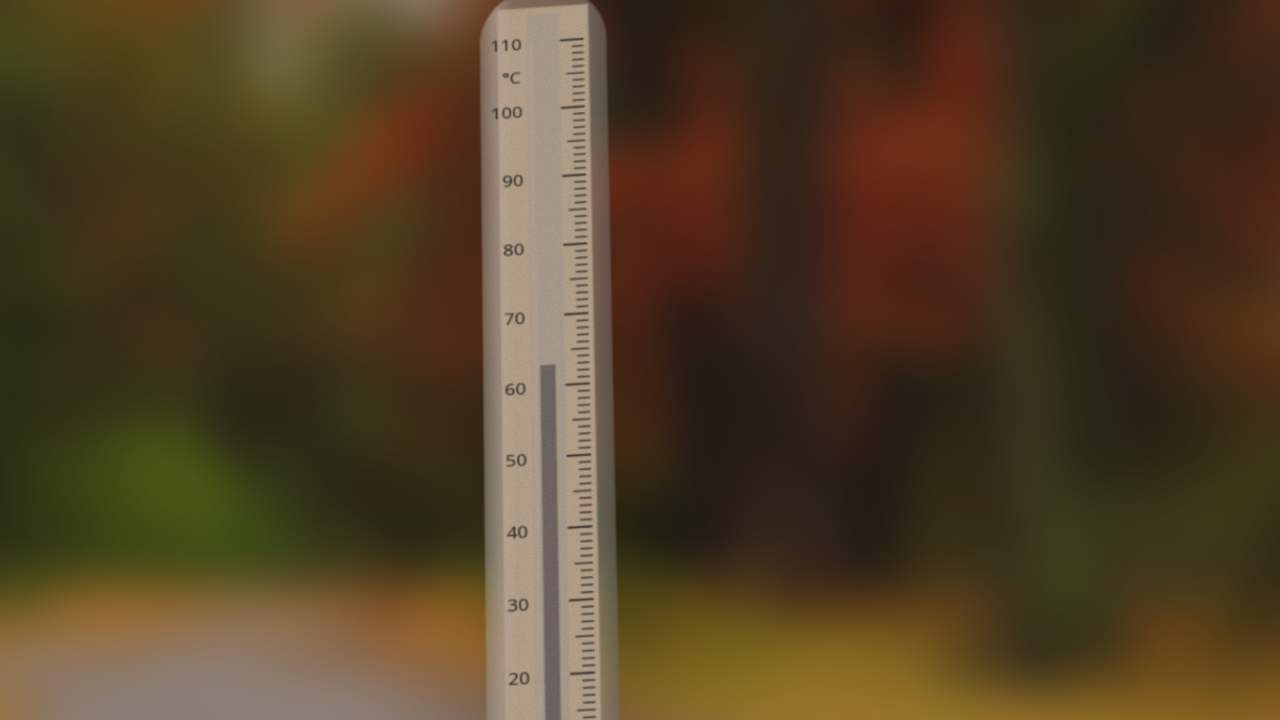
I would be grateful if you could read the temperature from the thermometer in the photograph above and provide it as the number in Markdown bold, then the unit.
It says **63** °C
